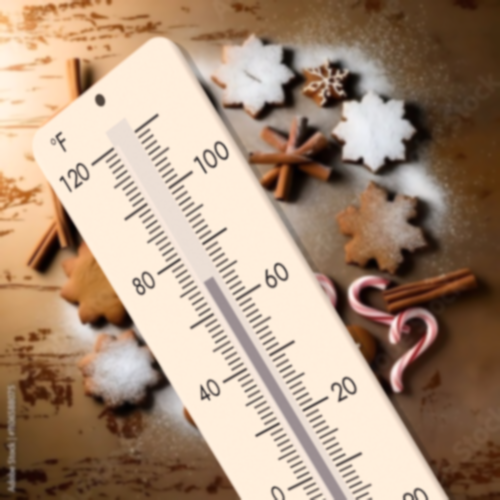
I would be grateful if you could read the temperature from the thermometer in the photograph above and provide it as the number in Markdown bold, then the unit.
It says **70** °F
